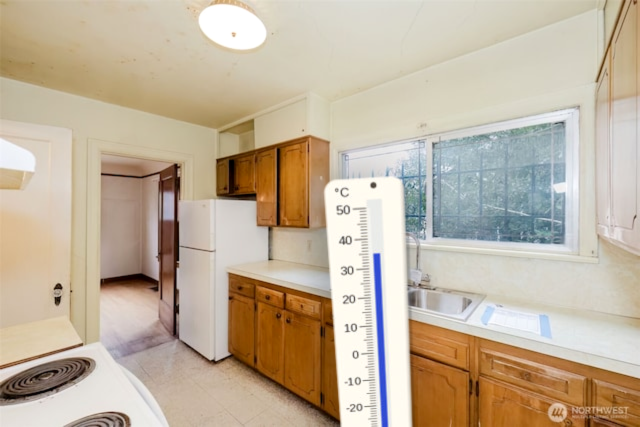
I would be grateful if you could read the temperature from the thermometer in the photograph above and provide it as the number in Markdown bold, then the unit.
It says **35** °C
